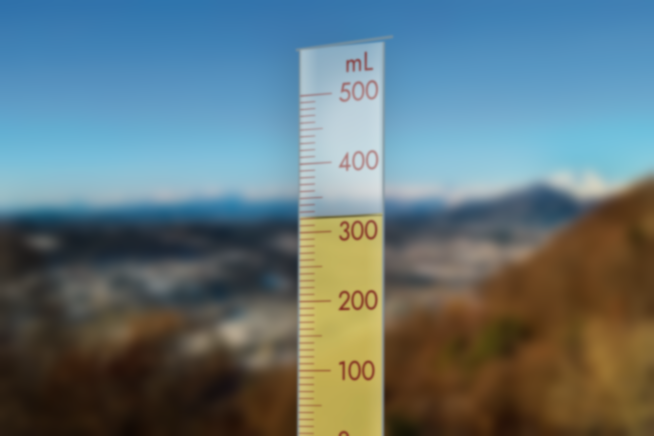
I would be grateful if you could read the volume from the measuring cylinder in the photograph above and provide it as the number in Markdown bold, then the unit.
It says **320** mL
